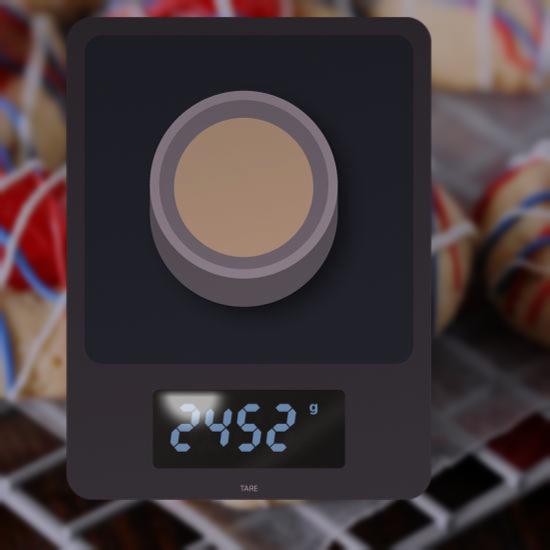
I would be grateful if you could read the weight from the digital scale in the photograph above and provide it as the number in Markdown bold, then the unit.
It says **2452** g
